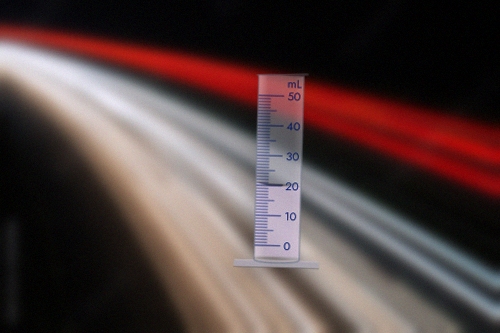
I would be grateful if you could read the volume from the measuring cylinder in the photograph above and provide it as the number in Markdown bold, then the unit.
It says **20** mL
